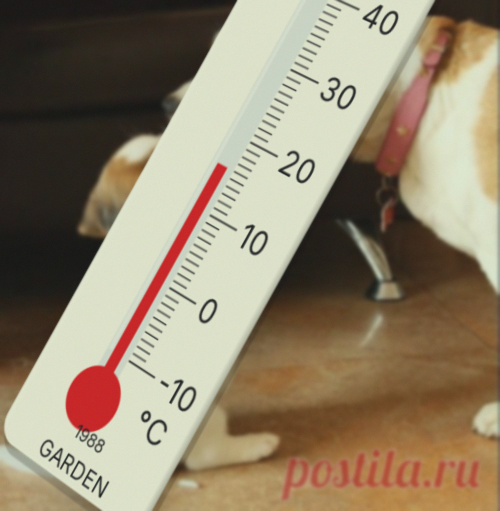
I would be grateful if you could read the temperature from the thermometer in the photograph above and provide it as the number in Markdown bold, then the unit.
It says **16** °C
